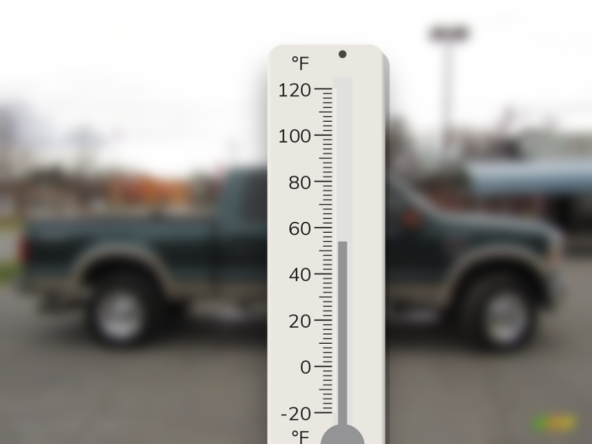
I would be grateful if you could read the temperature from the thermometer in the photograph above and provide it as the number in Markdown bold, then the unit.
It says **54** °F
